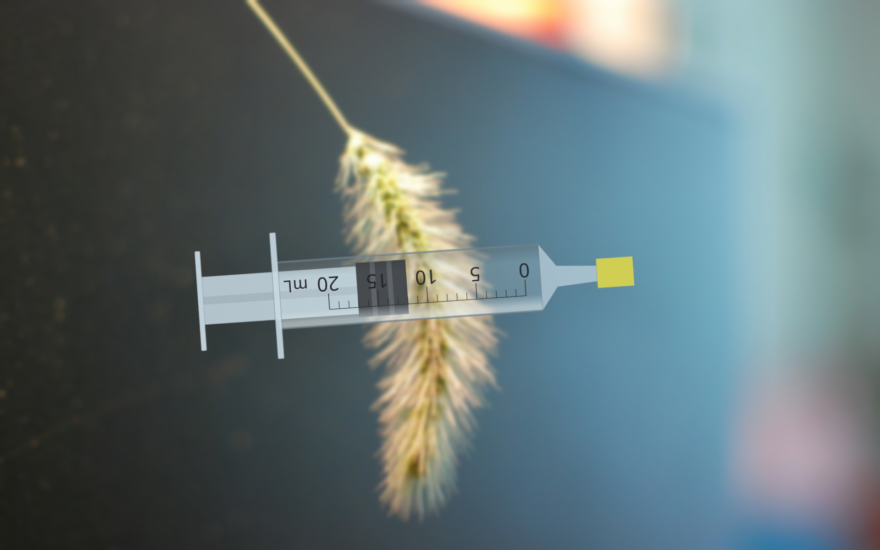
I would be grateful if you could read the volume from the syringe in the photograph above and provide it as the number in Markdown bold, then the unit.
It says **12** mL
